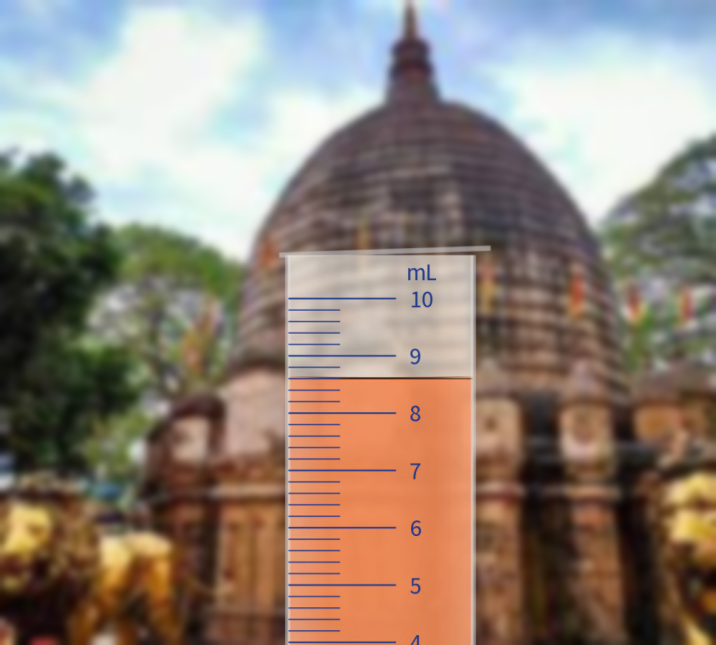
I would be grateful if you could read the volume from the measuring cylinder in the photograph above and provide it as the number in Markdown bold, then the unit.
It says **8.6** mL
